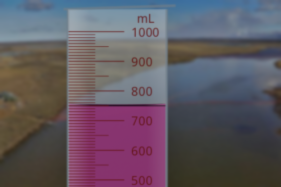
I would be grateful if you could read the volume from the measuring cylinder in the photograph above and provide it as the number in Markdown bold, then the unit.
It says **750** mL
